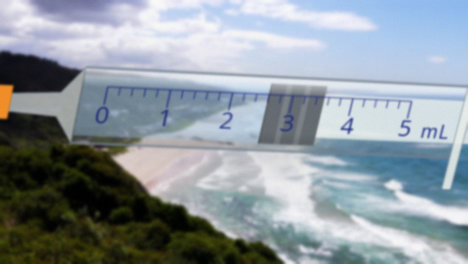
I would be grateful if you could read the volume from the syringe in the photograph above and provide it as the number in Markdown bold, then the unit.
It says **2.6** mL
